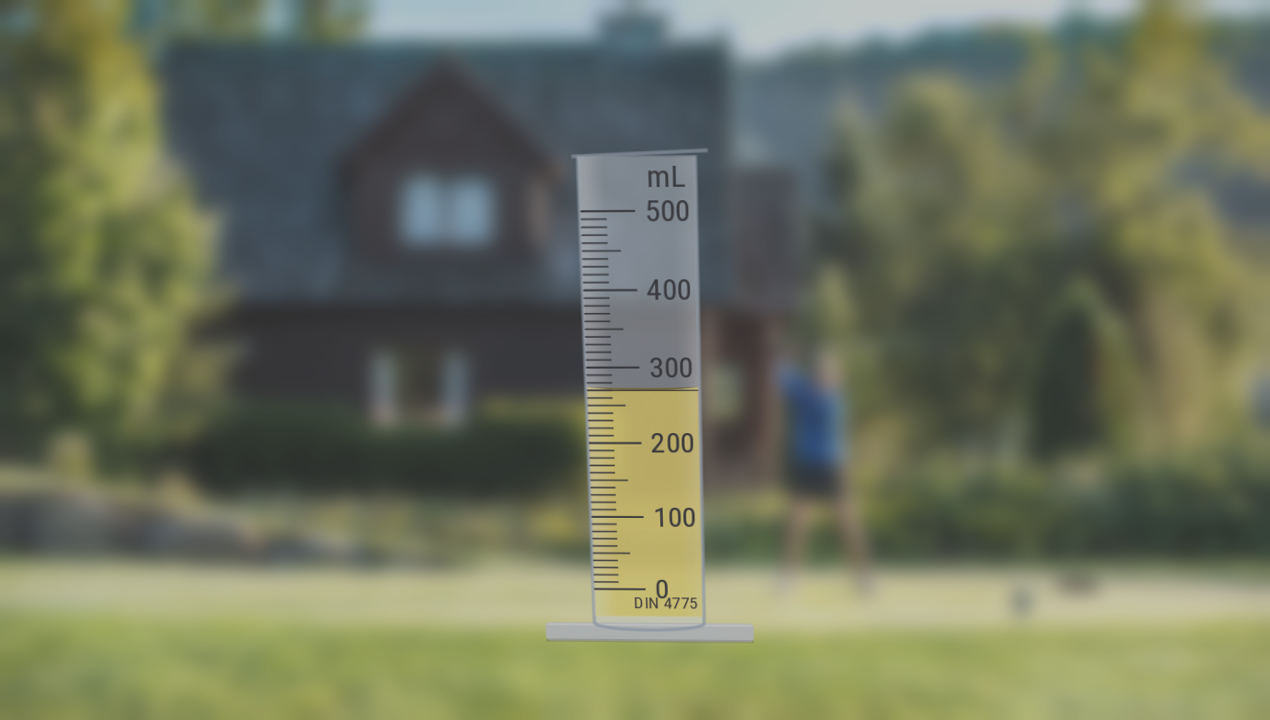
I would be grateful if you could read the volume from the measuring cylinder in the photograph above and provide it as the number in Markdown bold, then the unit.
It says **270** mL
